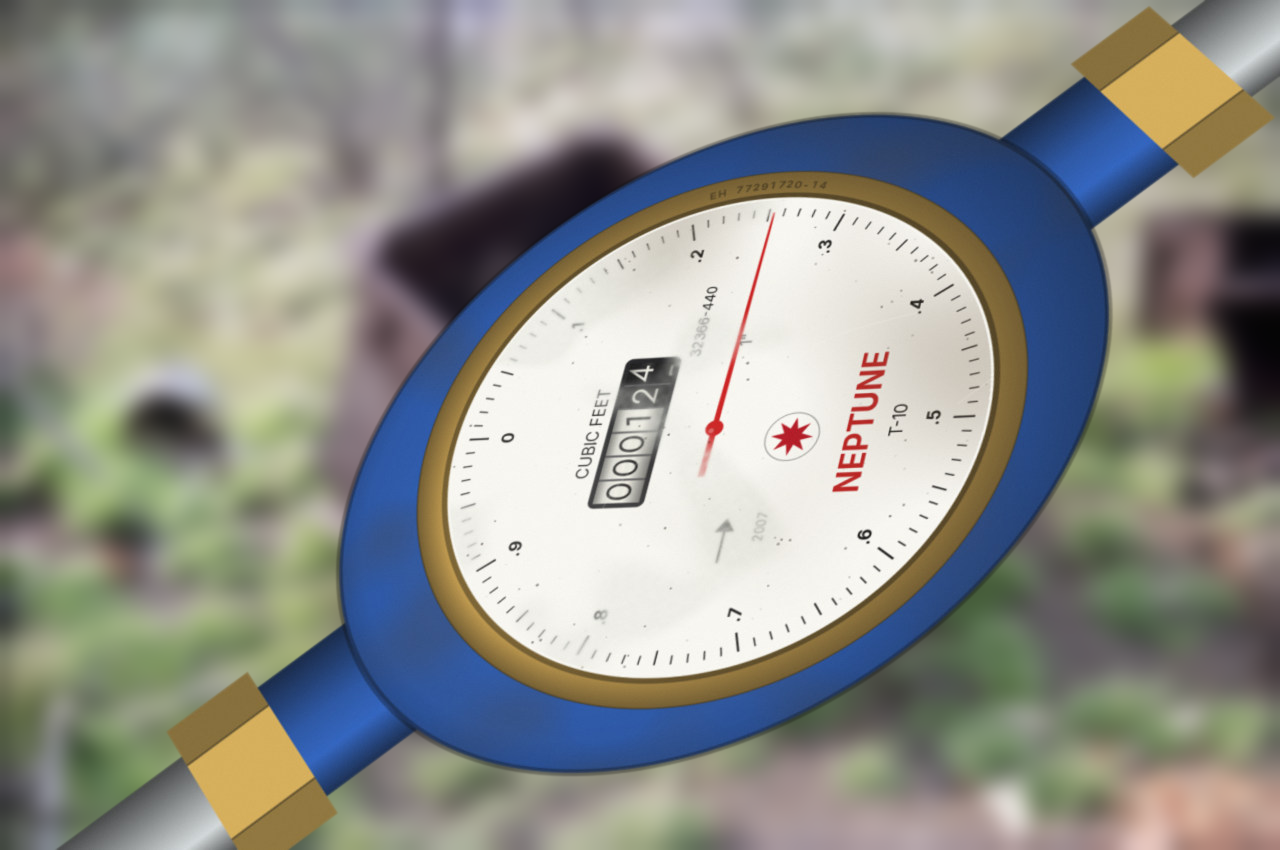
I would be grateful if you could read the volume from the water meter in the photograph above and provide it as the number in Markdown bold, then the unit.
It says **124.25** ft³
